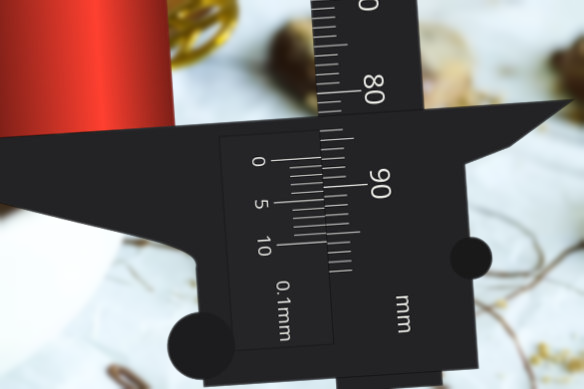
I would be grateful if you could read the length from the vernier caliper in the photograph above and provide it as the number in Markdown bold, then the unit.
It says **86.8** mm
